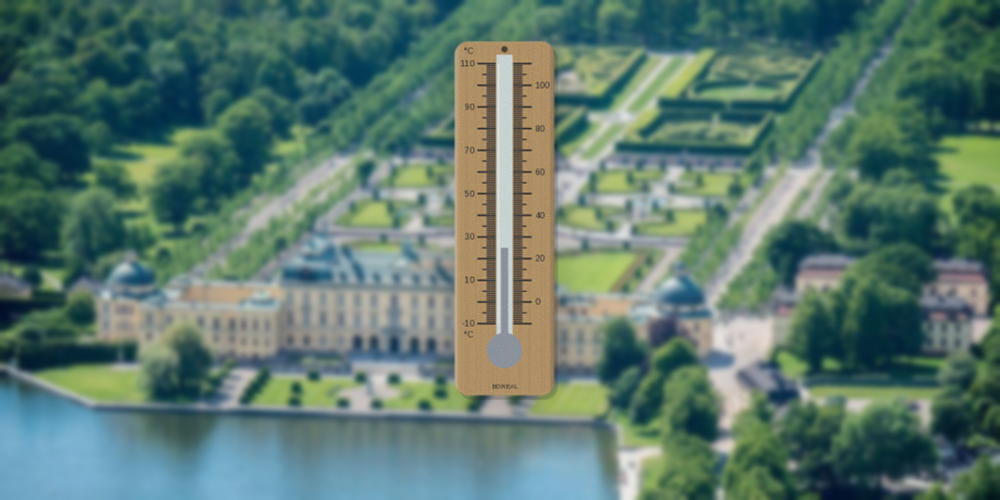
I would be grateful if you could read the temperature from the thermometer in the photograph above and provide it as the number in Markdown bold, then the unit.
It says **25** °C
